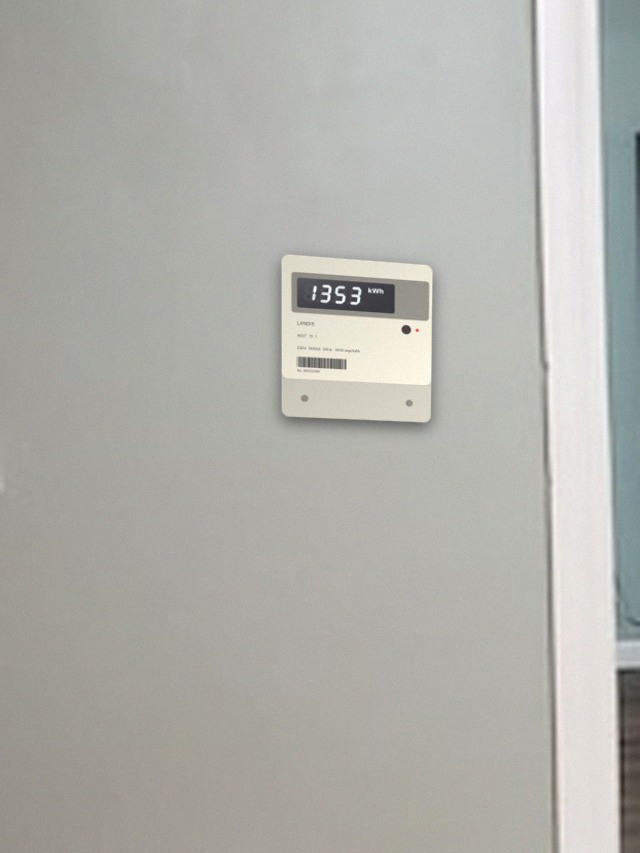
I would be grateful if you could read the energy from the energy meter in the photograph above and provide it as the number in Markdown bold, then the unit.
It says **1353** kWh
